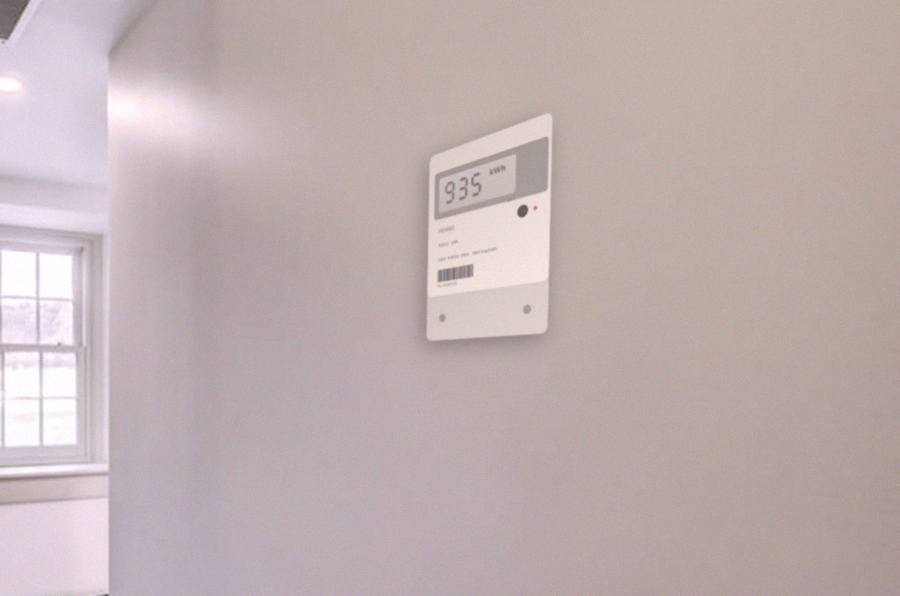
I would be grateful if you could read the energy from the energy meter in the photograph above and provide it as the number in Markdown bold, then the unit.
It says **935** kWh
